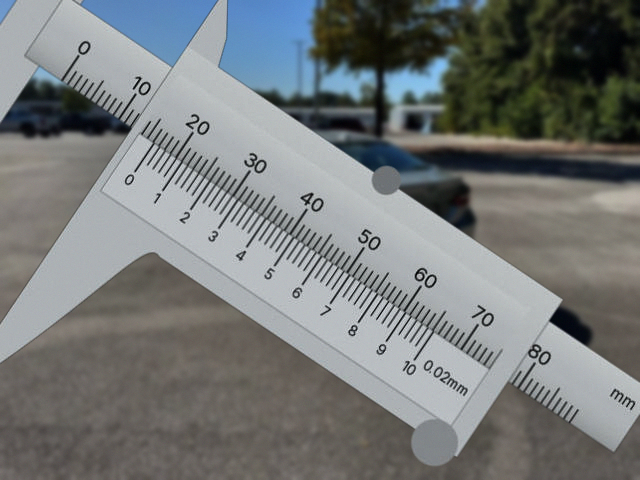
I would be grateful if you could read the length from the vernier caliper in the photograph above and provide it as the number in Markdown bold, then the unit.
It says **16.2** mm
